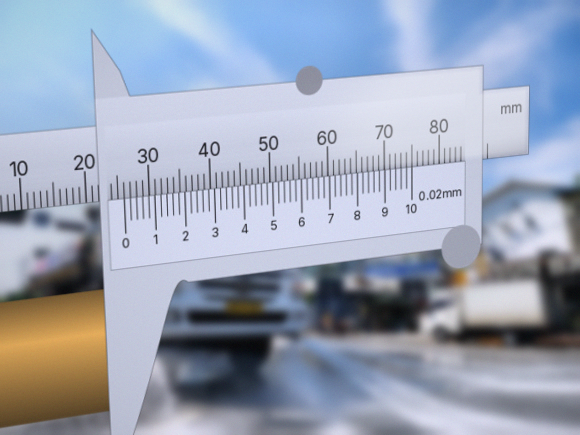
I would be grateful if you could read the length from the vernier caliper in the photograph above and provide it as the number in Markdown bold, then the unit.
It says **26.0** mm
